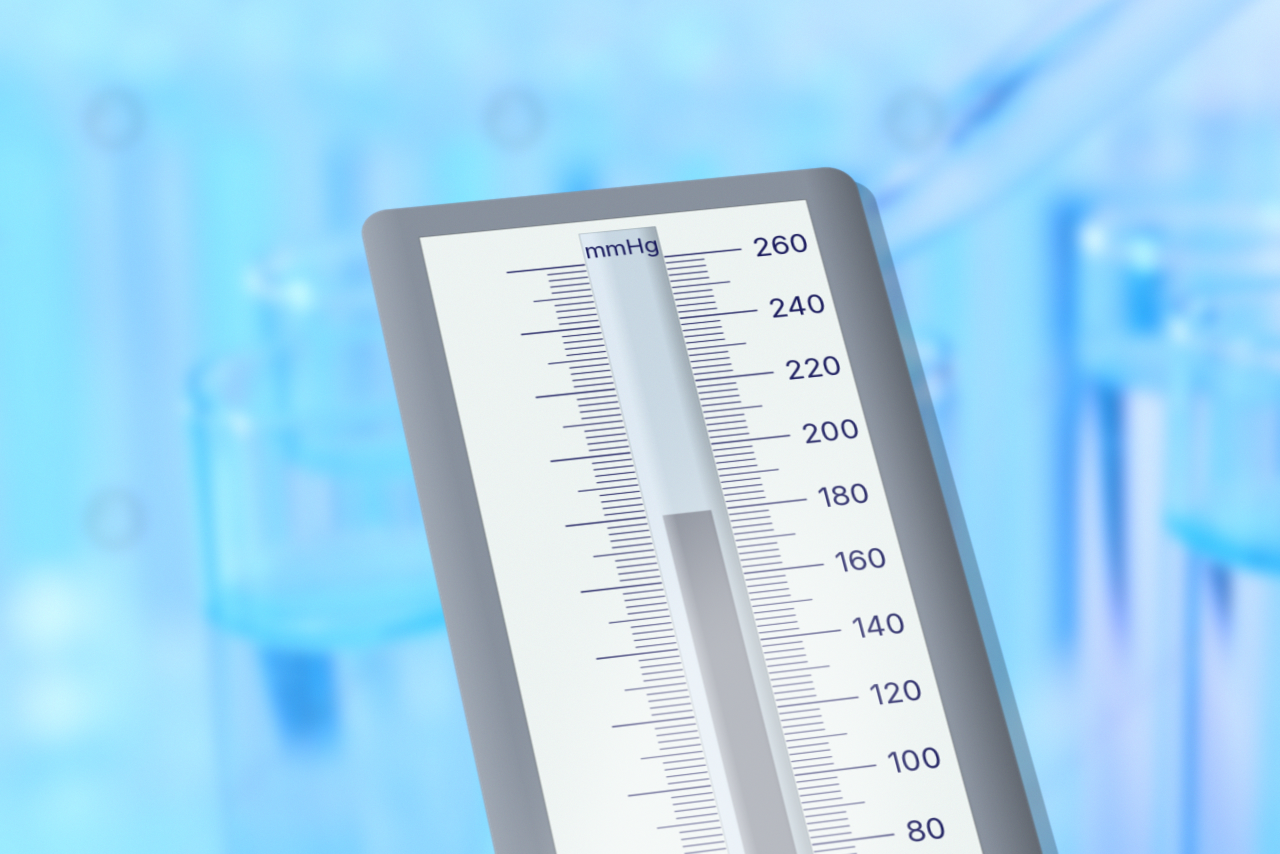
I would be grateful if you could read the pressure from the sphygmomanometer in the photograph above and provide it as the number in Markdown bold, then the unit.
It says **180** mmHg
